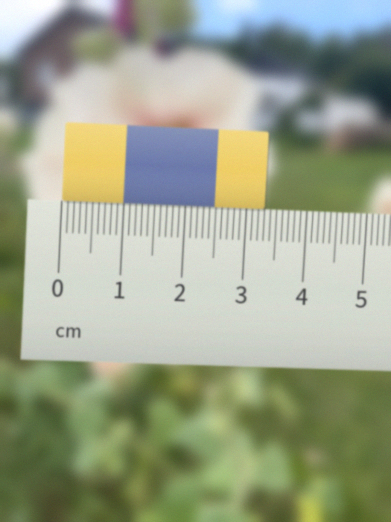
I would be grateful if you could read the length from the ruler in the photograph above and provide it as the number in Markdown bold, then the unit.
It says **3.3** cm
